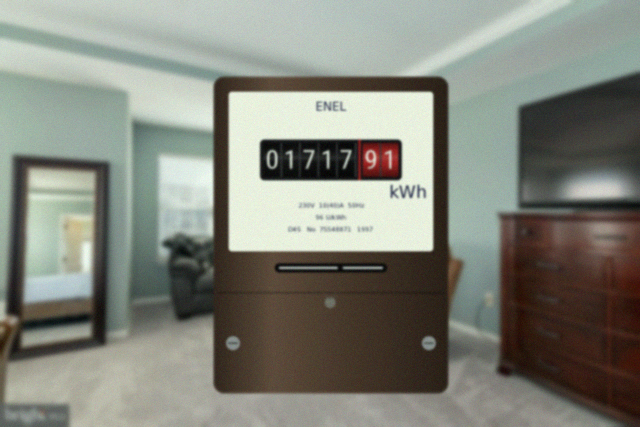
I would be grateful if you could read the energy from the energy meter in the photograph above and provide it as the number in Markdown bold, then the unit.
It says **1717.91** kWh
